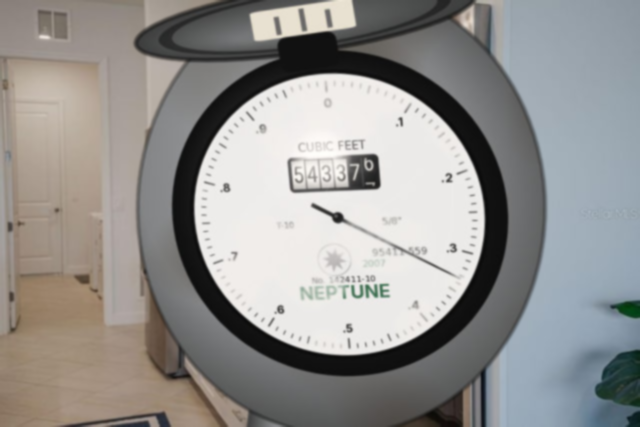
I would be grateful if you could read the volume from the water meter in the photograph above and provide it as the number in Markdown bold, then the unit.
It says **543376.33** ft³
